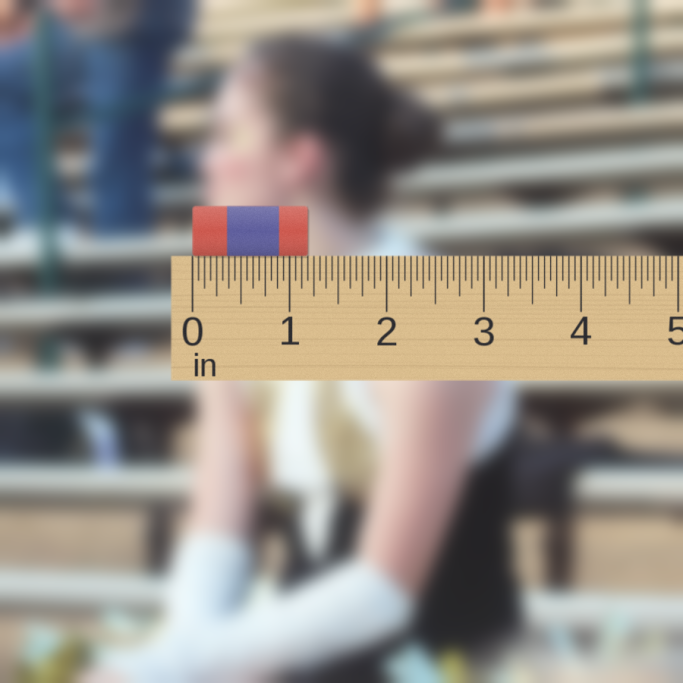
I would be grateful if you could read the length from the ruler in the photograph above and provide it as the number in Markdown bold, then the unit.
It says **1.1875** in
